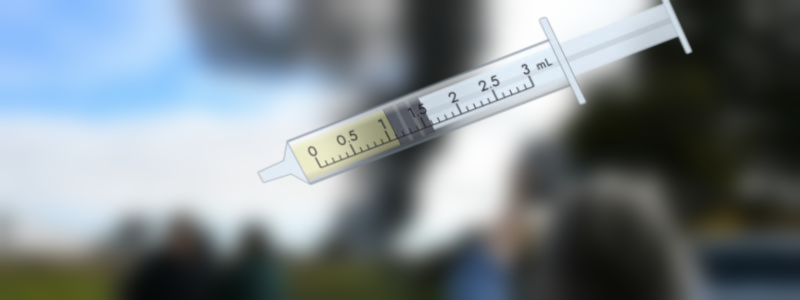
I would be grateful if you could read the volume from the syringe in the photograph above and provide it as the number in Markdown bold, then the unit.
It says **1.1** mL
